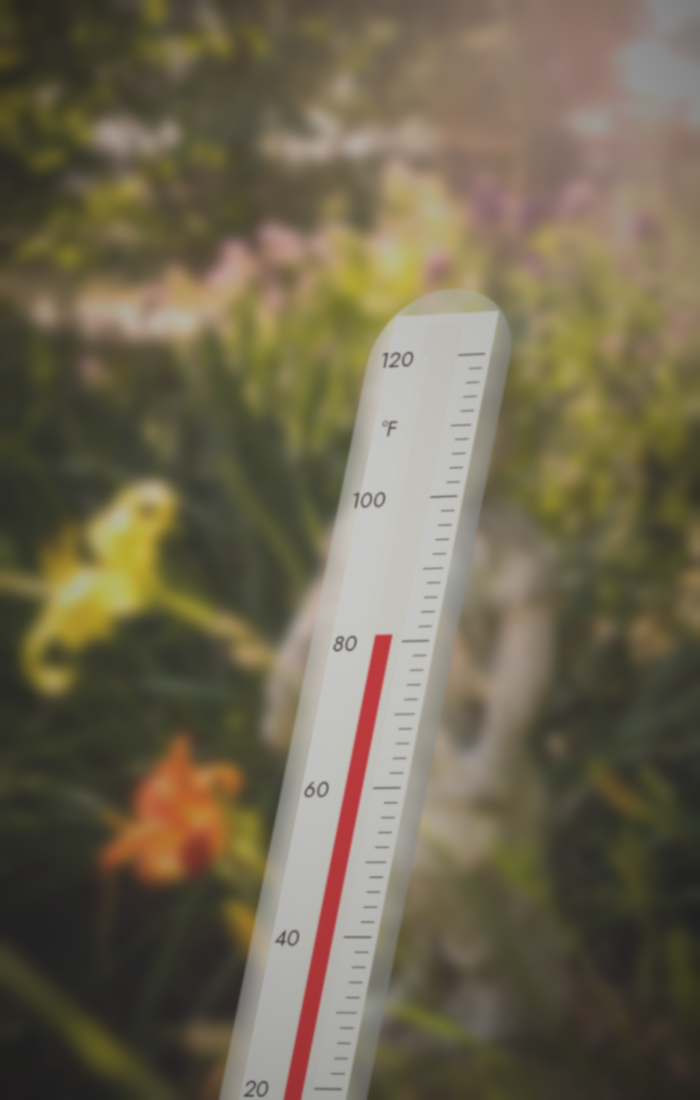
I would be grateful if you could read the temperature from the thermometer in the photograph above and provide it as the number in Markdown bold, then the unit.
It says **81** °F
